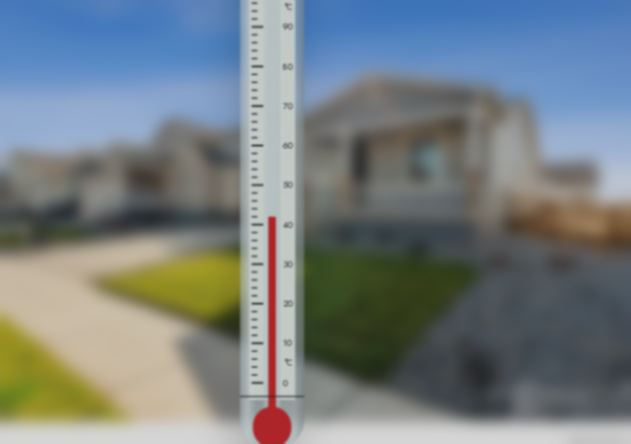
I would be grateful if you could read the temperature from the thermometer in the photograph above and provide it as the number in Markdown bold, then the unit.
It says **42** °C
